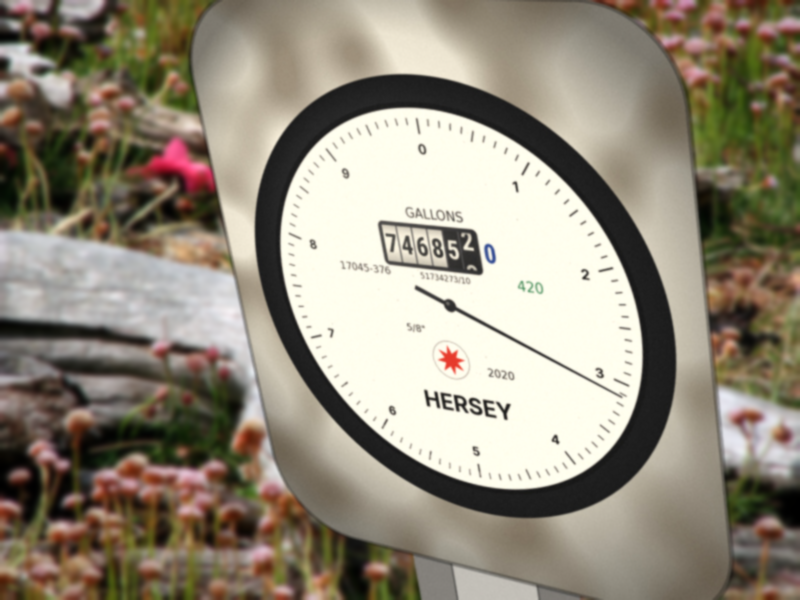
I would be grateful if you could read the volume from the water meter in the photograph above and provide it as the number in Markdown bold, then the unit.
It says **7468523.1** gal
